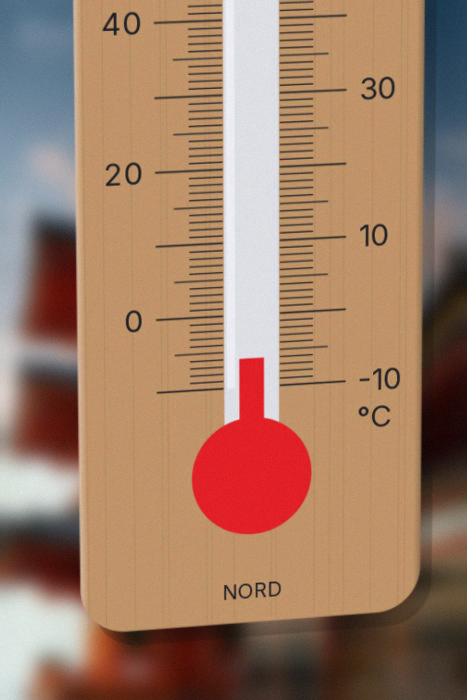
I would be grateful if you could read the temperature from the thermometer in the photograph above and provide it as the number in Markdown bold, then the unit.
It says **-6** °C
